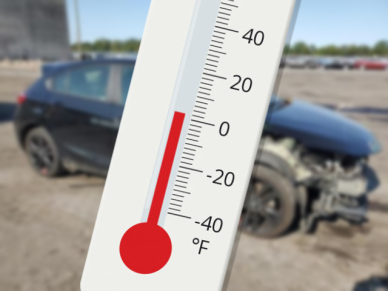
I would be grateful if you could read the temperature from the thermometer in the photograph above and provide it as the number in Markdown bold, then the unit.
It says **2** °F
